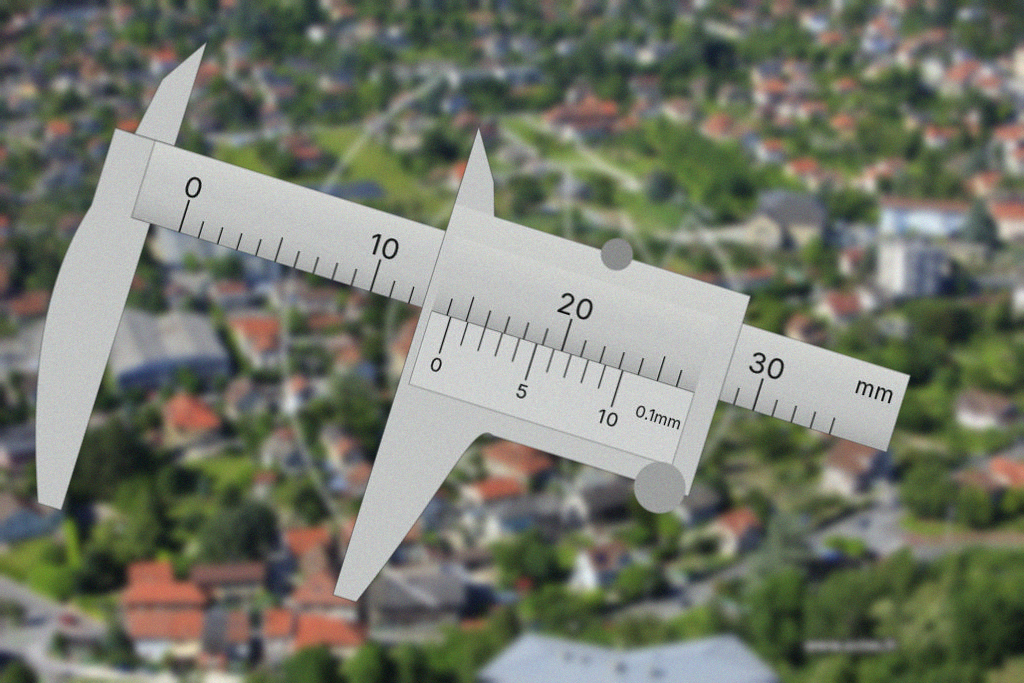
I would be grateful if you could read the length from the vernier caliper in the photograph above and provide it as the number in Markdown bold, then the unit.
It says **14.2** mm
